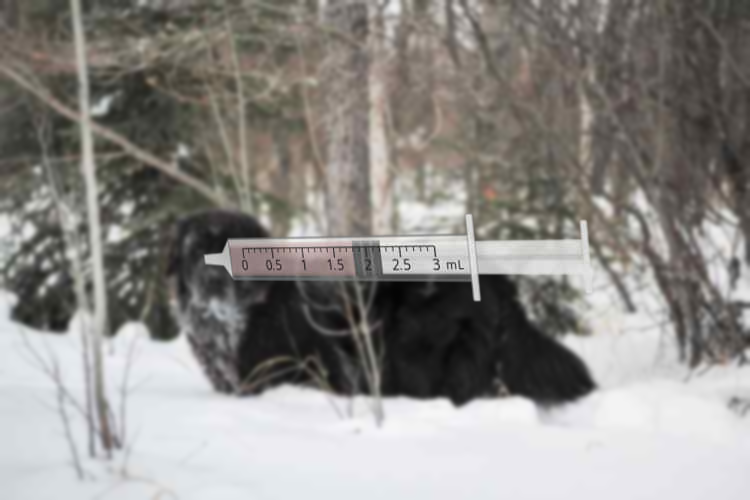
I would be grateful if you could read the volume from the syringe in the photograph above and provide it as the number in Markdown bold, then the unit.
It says **1.8** mL
